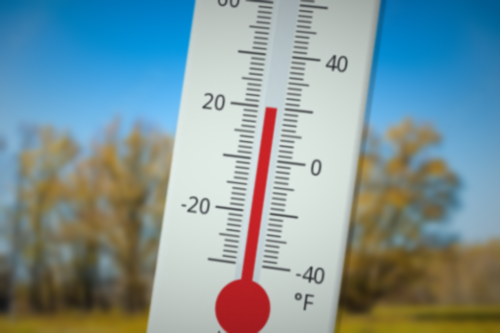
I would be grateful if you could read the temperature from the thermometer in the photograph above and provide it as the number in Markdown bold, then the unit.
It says **20** °F
